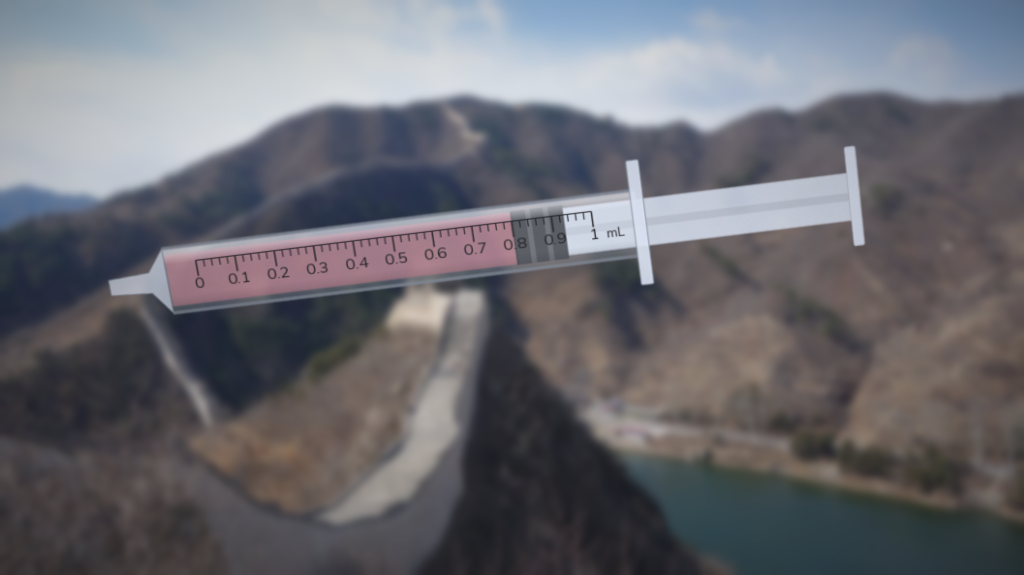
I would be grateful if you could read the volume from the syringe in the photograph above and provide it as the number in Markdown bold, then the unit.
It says **0.8** mL
